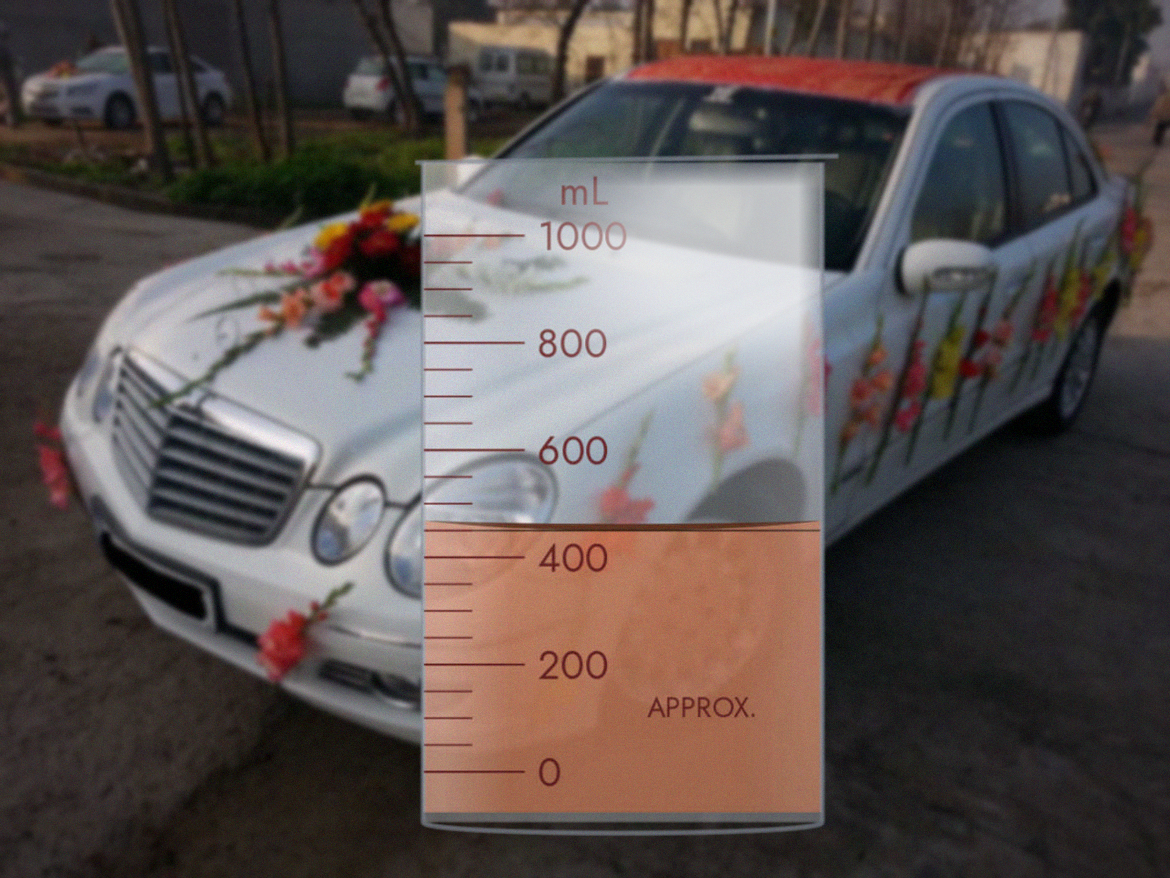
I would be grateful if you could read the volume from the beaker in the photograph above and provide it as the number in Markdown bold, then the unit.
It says **450** mL
